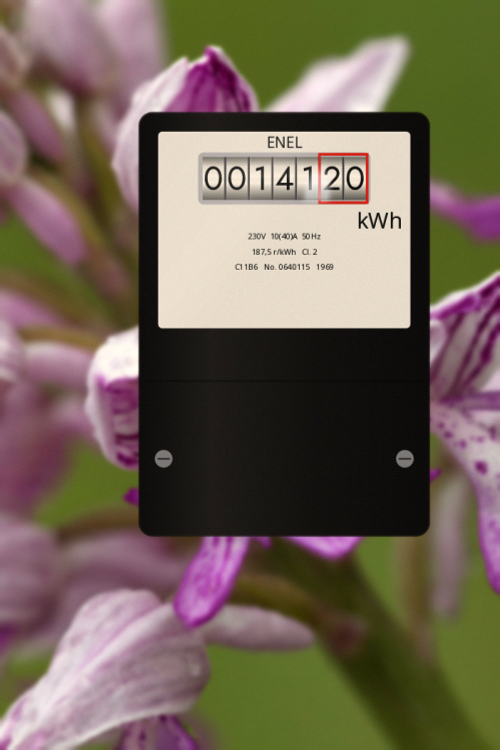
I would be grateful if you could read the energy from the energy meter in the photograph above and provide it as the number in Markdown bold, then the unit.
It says **141.20** kWh
